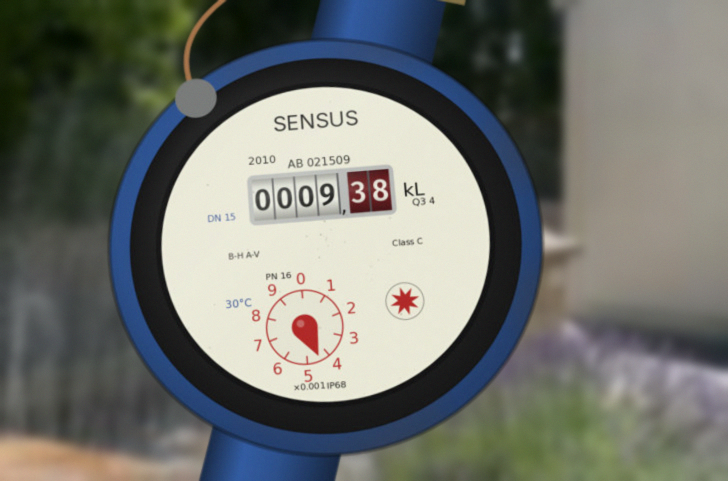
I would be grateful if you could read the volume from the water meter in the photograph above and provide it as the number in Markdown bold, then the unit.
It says **9.384** kL
